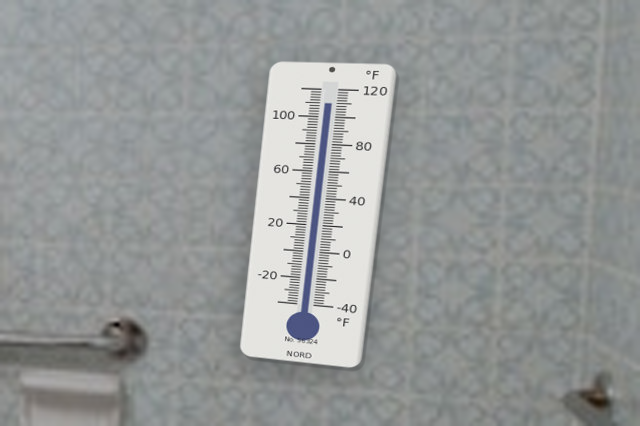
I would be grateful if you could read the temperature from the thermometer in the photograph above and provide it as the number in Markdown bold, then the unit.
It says **110** °F
